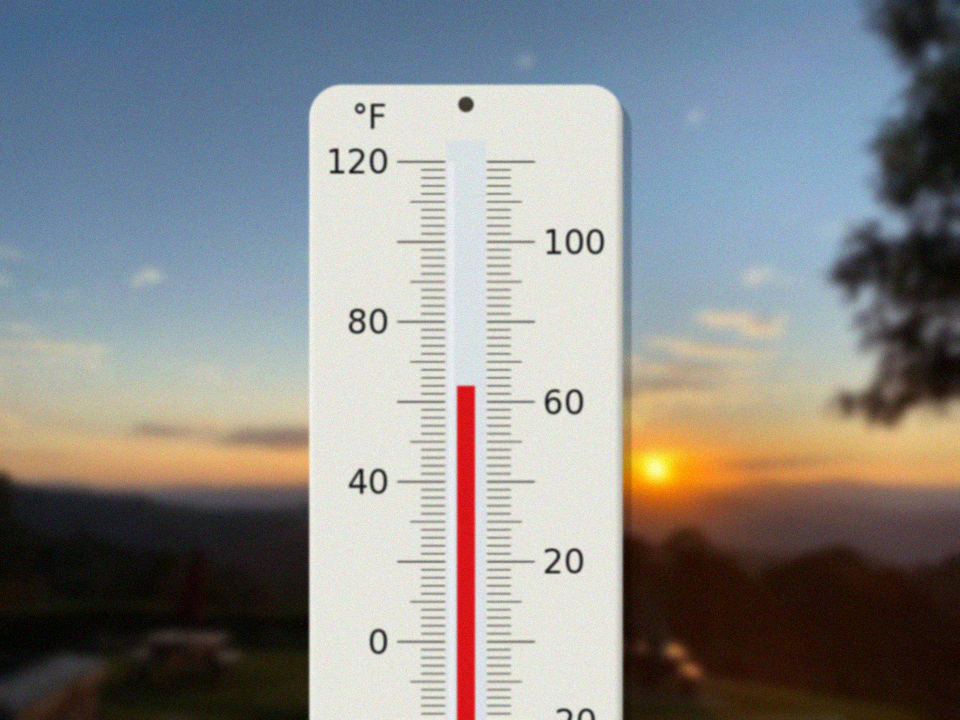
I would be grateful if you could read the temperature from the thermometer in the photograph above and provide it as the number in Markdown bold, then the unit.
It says **64** °F
